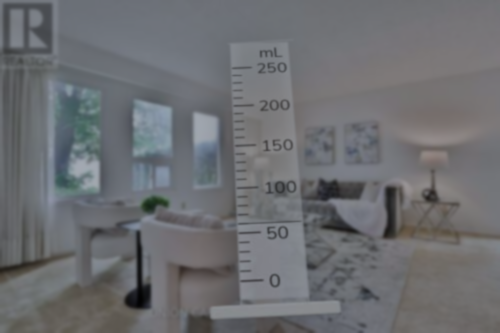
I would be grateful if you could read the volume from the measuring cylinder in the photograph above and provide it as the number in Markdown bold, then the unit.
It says **60** mL
